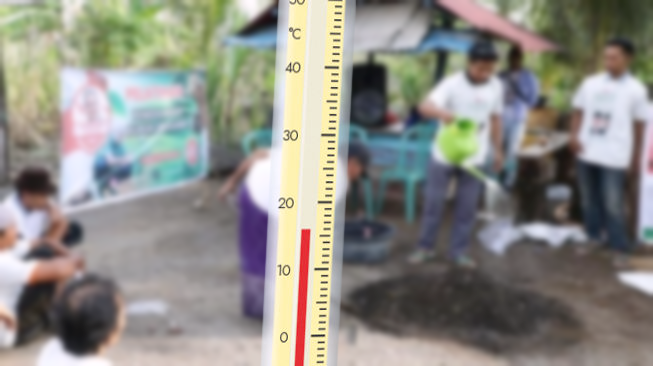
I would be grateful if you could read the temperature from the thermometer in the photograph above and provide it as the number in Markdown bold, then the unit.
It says **16** °C
